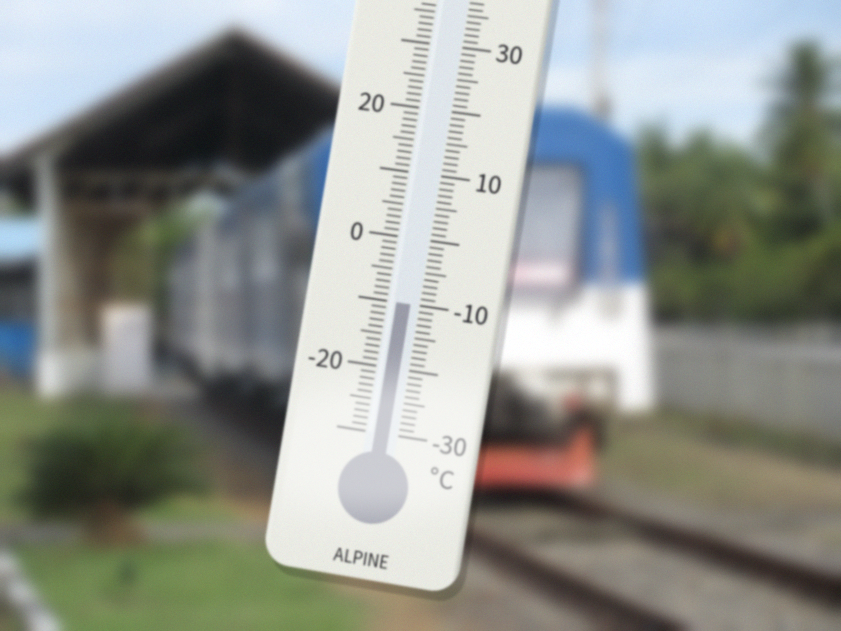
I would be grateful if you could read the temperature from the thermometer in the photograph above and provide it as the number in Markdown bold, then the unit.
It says **-10** °C
